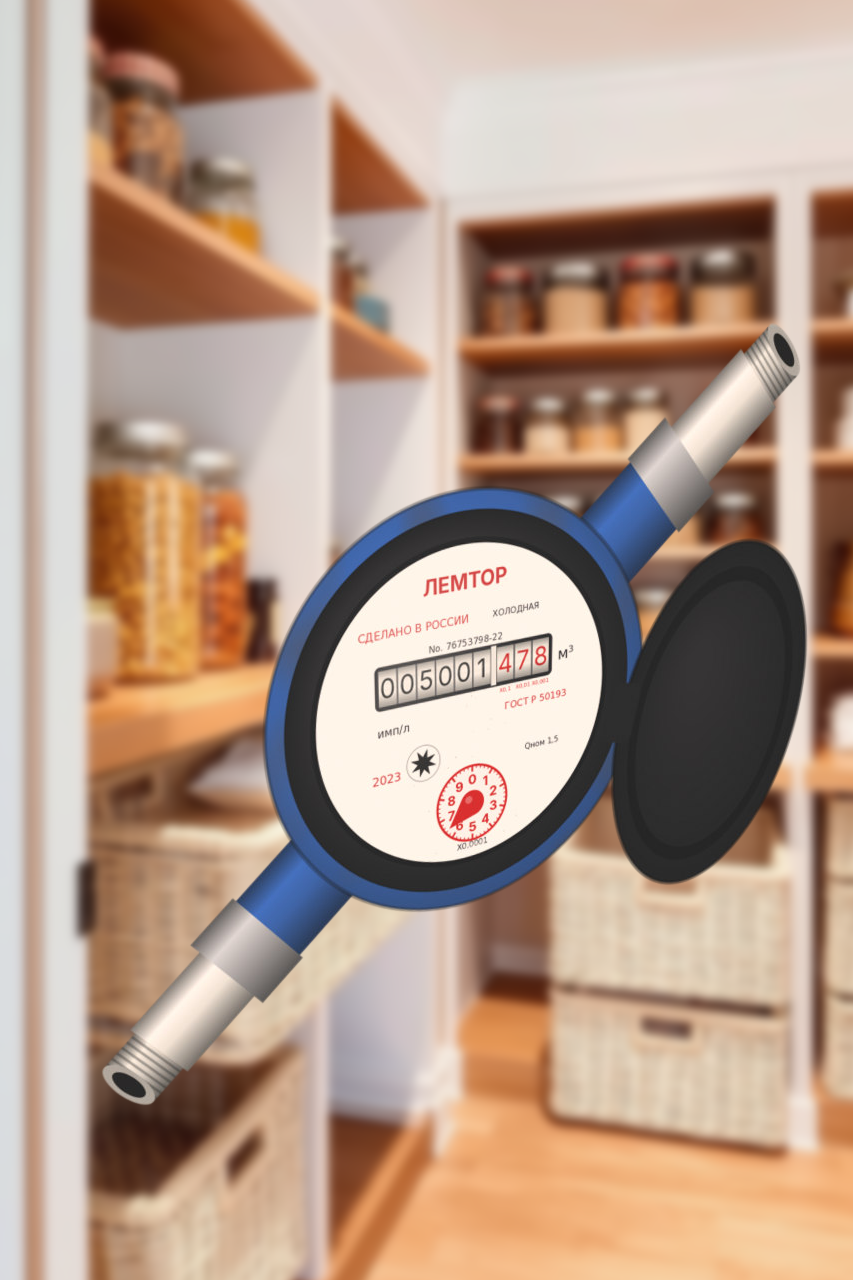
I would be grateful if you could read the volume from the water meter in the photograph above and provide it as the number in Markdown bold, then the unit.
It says **5001.4786** m³
